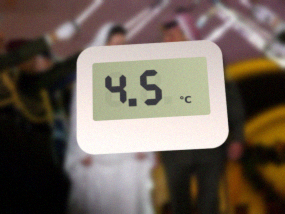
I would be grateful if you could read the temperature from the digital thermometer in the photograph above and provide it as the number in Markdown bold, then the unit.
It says **4.5** °C
